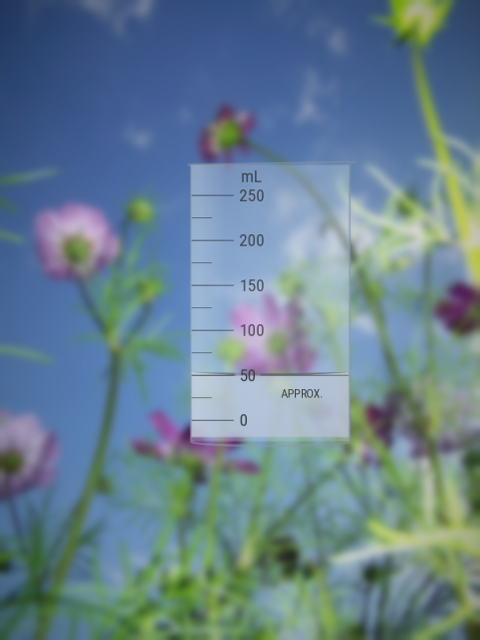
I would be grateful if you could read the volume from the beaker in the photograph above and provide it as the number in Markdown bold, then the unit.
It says **50** mL
